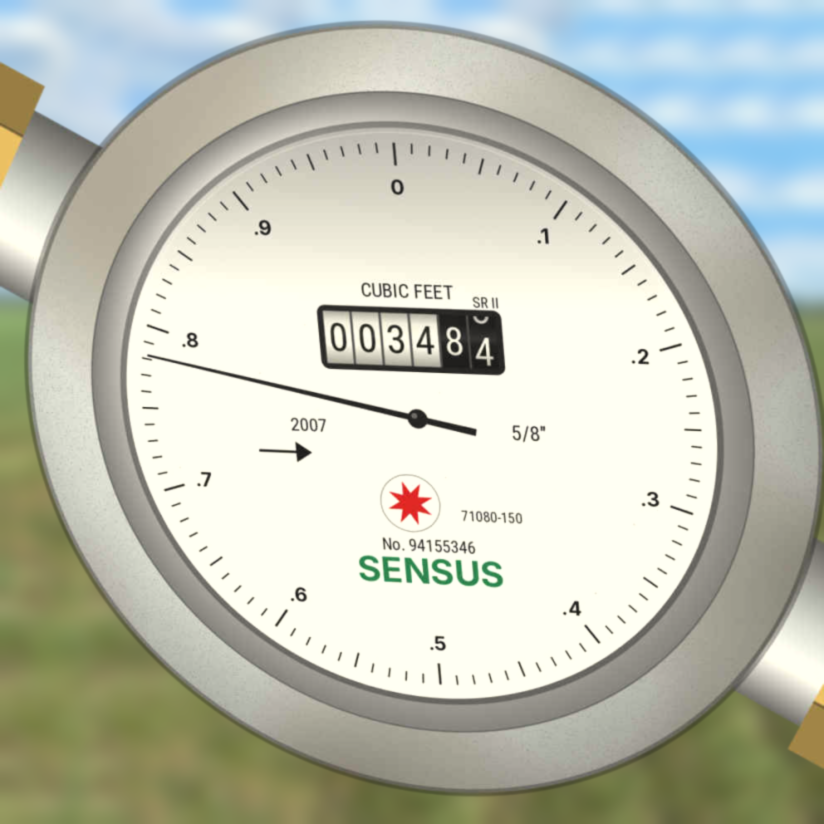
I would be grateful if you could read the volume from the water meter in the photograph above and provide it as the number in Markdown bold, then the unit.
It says **3483.78** ft³
